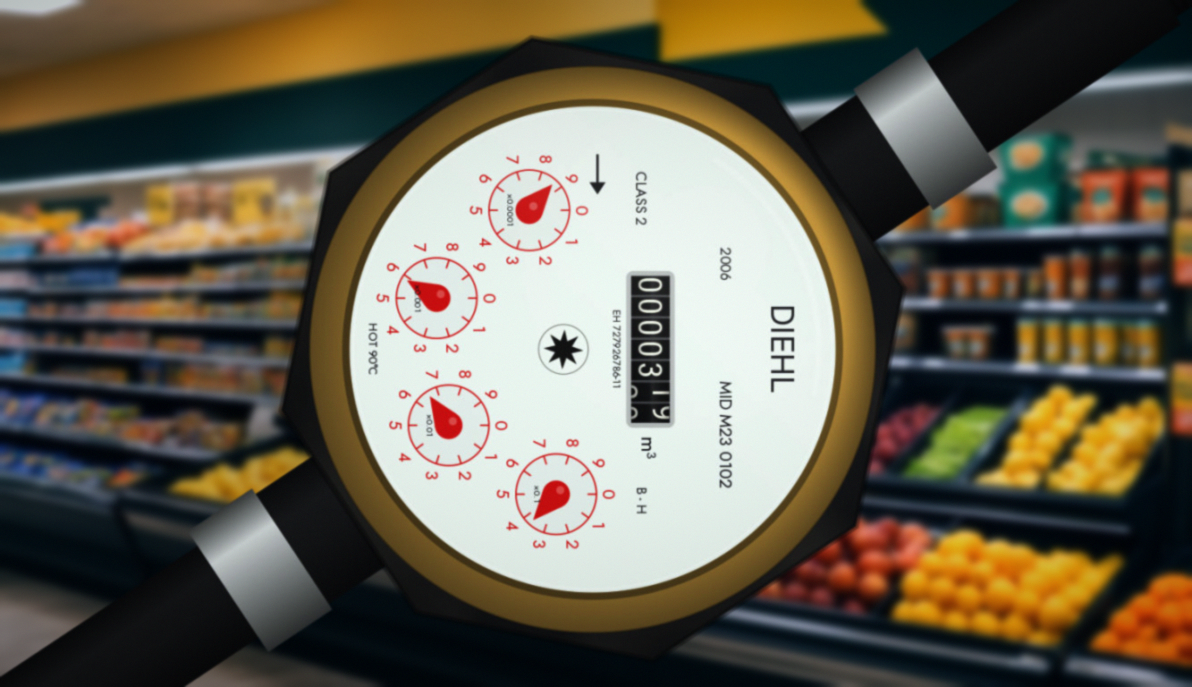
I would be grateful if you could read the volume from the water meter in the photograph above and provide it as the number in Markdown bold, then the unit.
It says **319.3658** m³
